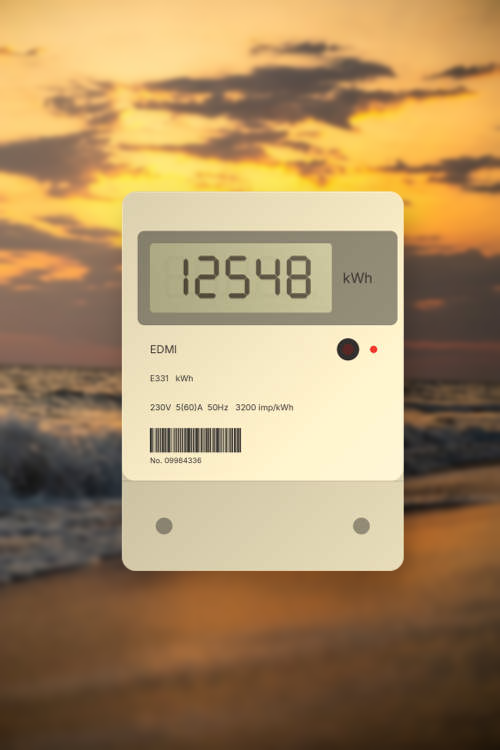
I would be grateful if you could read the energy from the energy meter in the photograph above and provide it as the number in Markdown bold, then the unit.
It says **12548** kWh
